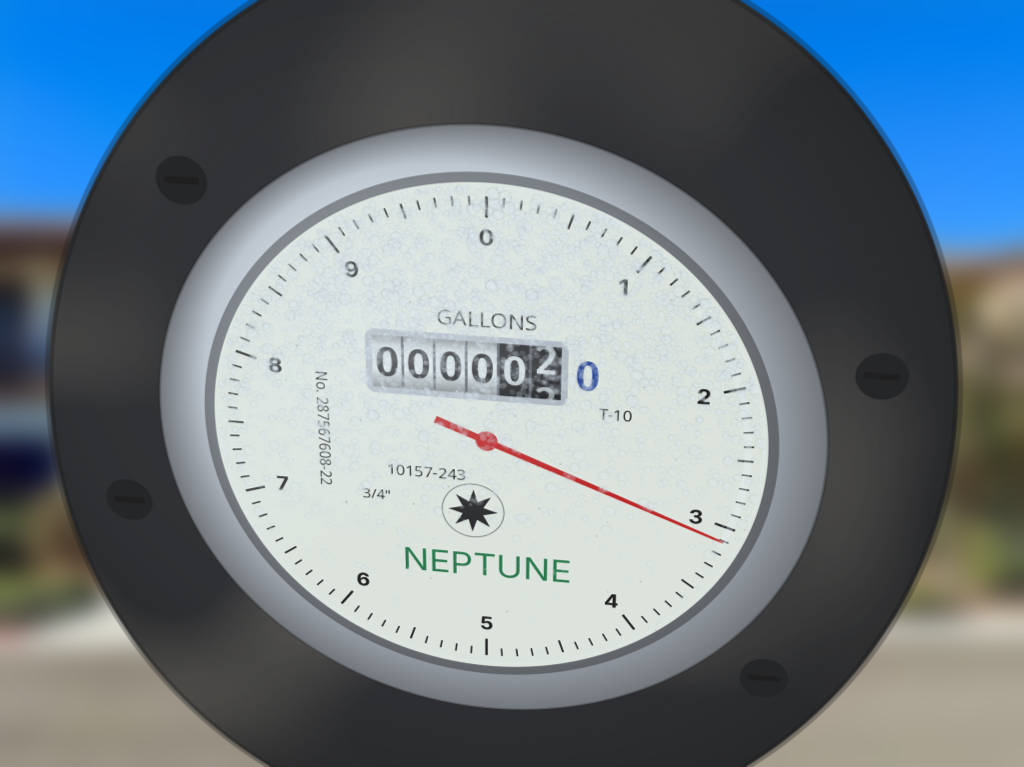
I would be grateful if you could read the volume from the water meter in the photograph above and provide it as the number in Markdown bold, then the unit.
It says **23.1** gal
